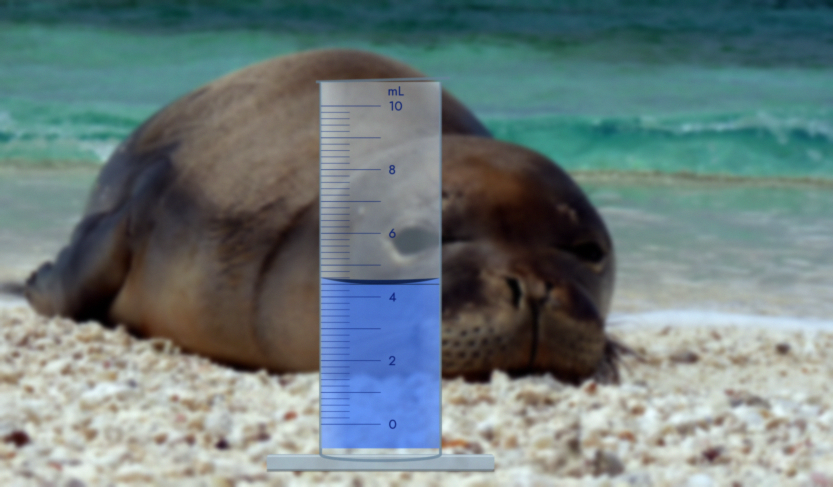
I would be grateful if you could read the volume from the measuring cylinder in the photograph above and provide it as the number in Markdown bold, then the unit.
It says **4.4** mL
